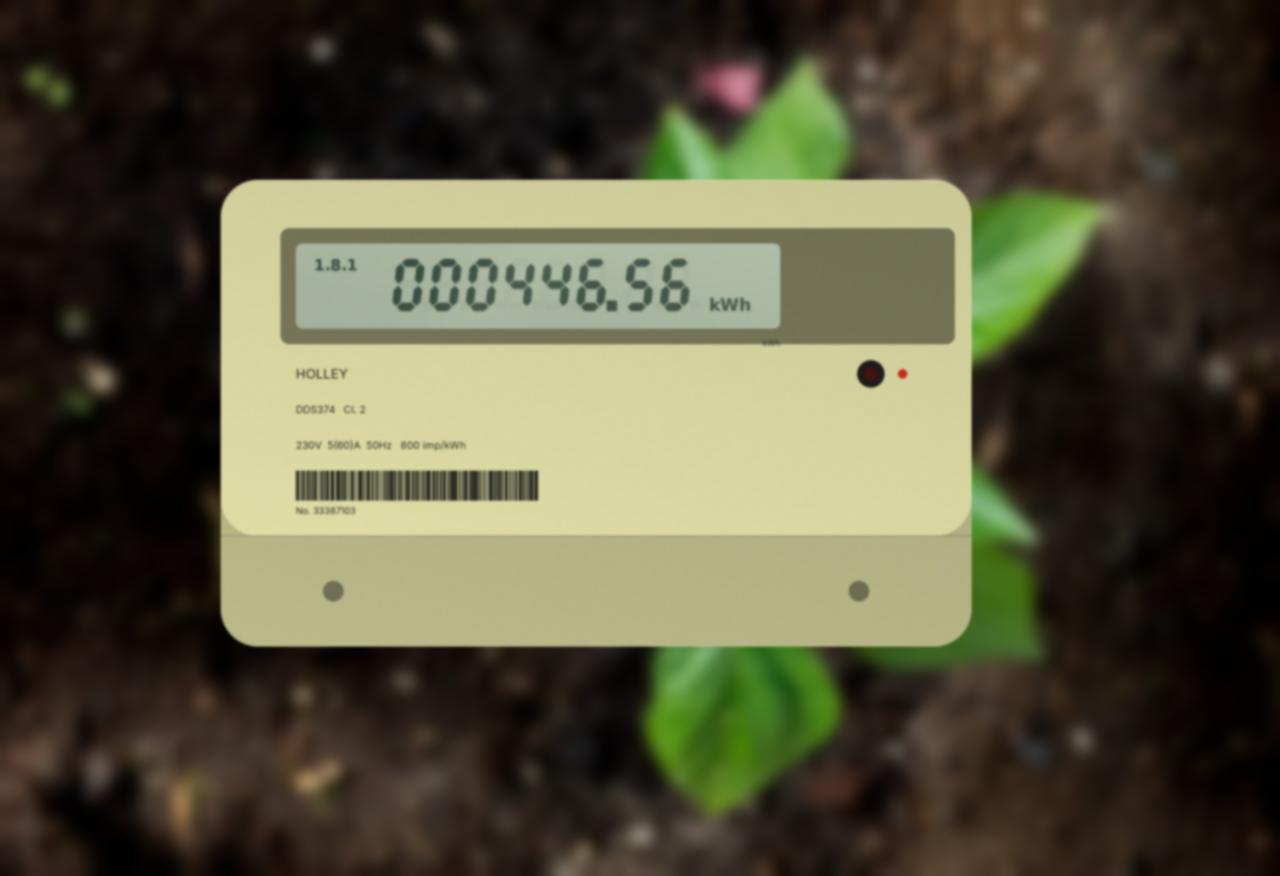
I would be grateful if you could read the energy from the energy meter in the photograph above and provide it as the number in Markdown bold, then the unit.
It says **446.56** kWh
